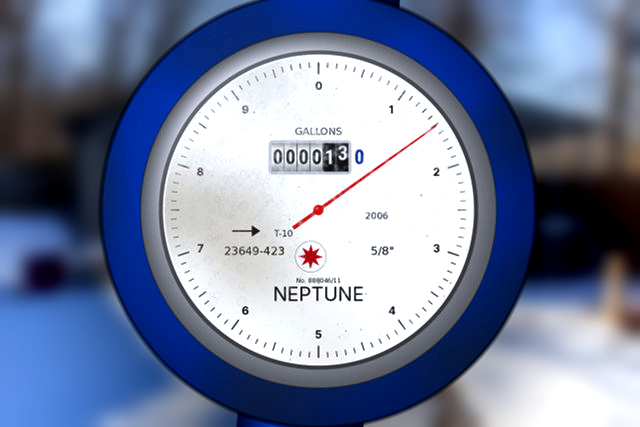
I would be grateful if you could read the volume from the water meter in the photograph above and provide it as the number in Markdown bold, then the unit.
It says **131.5** gal
